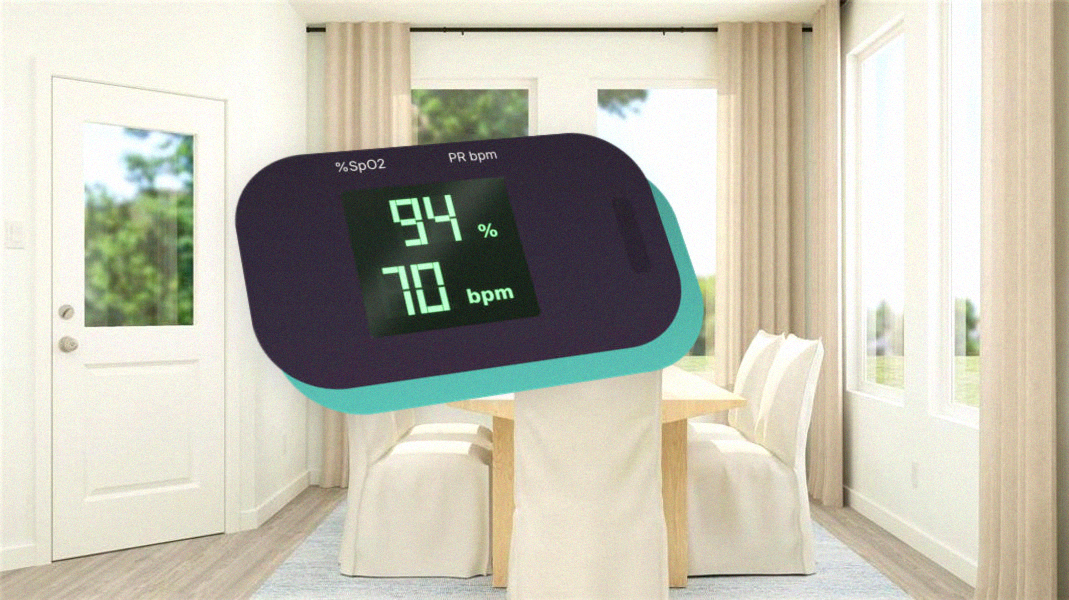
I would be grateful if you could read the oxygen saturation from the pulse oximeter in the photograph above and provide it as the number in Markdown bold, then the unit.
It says **94** %
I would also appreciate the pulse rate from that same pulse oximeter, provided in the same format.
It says **70** bpm
